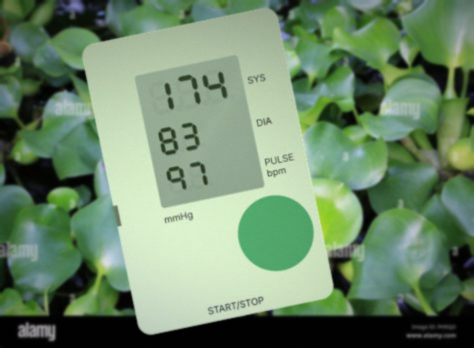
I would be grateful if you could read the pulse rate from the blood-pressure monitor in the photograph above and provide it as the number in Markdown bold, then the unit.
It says **97** bpm
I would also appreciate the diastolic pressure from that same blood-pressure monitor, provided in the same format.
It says **83** mmHg
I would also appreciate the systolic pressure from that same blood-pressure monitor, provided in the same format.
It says **174** mmHg
